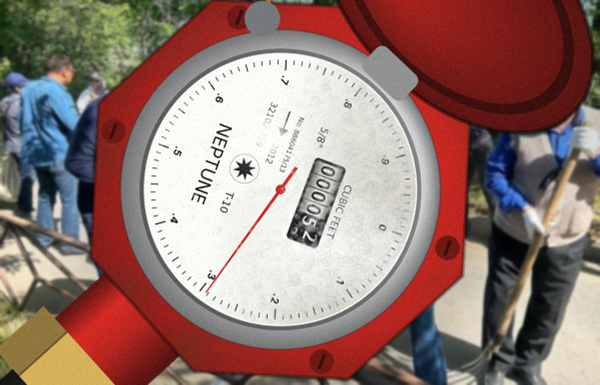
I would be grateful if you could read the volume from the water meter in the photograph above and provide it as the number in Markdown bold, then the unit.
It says **52.29** ft³
